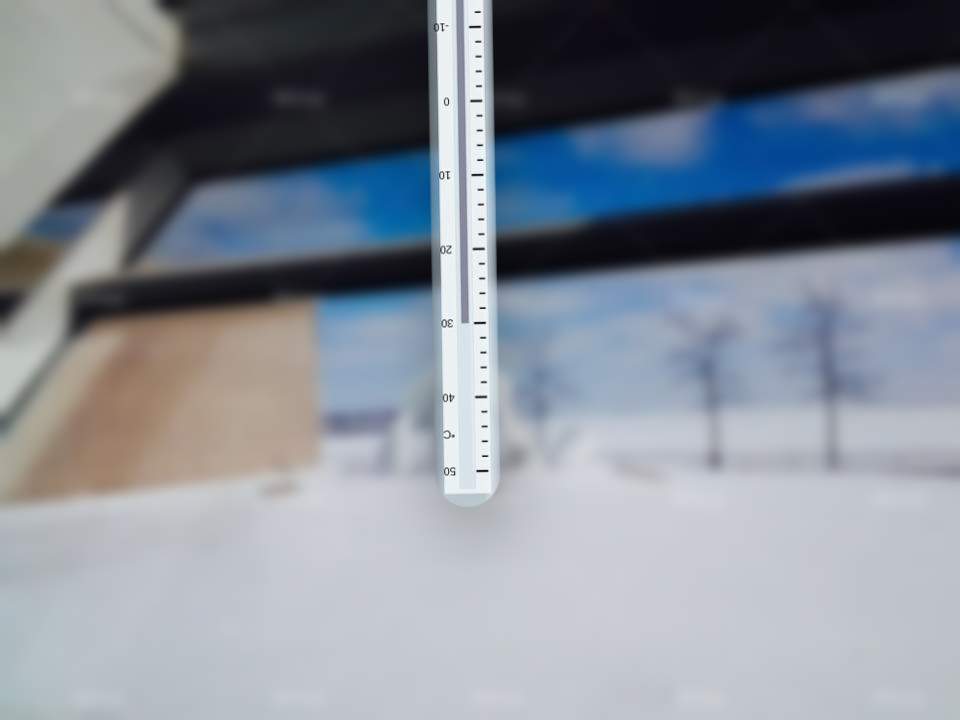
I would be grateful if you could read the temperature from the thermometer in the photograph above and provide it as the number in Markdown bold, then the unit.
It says **30** °C
